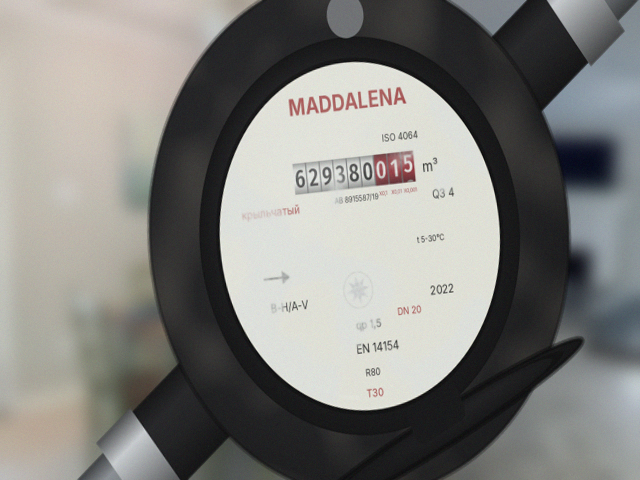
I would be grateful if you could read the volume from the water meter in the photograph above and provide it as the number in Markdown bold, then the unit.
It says **629380.015** m³
